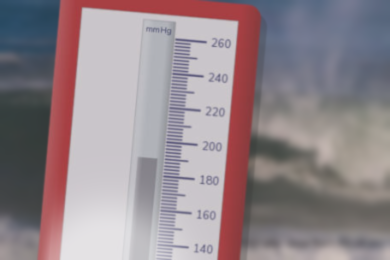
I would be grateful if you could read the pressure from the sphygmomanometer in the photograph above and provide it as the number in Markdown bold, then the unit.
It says **190** mmHg
